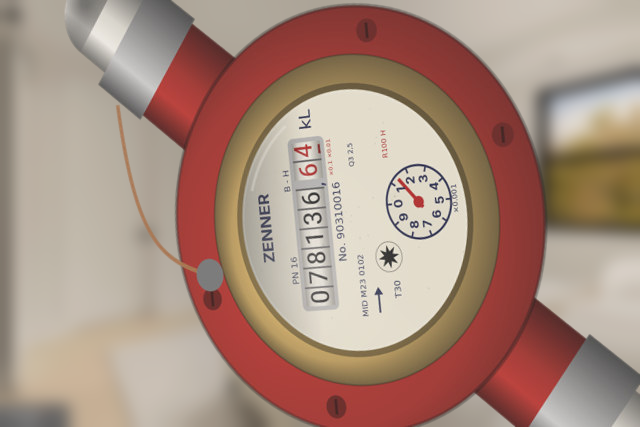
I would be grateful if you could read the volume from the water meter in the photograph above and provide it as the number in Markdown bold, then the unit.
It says **78136.641** kL
